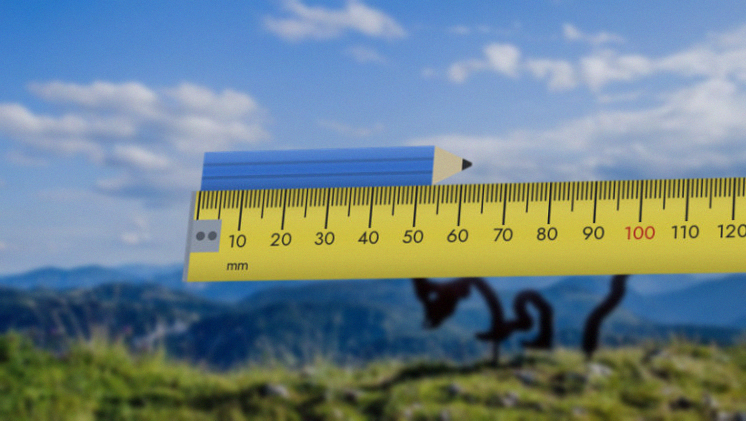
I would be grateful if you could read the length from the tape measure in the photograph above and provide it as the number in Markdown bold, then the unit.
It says **62** mm
